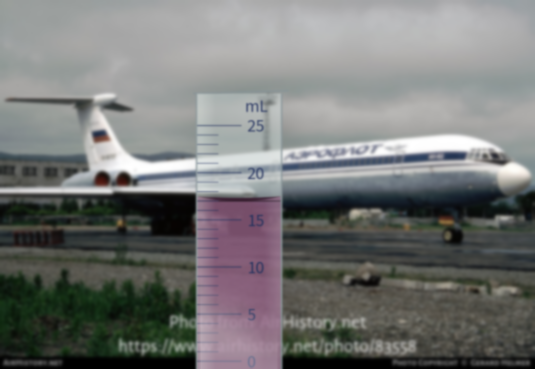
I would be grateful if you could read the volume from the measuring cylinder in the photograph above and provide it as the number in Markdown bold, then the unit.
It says **17** mL
